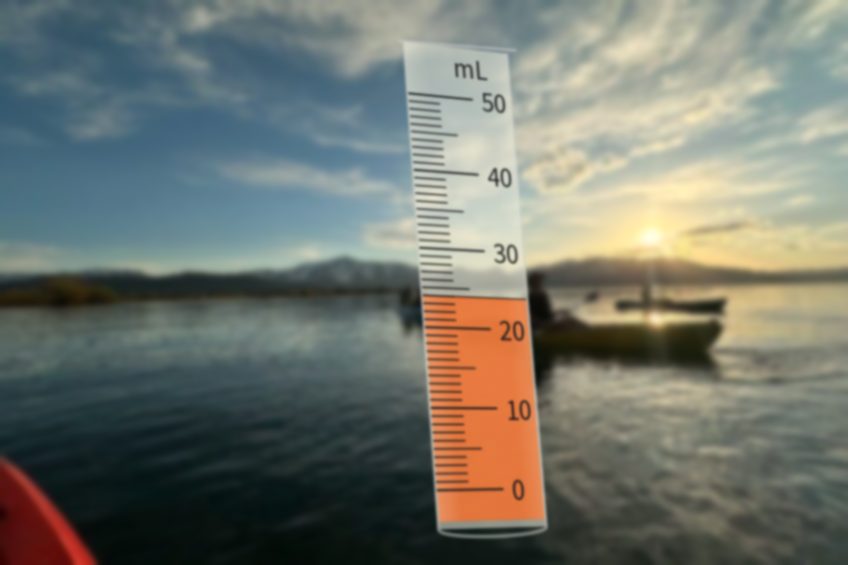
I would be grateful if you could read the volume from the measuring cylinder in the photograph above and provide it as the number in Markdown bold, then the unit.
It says **24** mL
